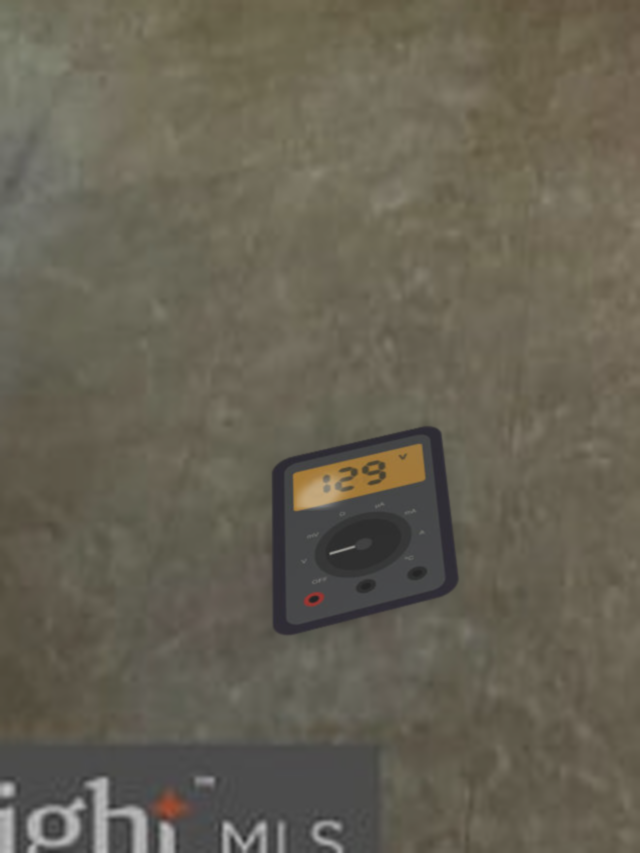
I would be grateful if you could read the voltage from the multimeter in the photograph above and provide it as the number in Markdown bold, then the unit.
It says **129** V
